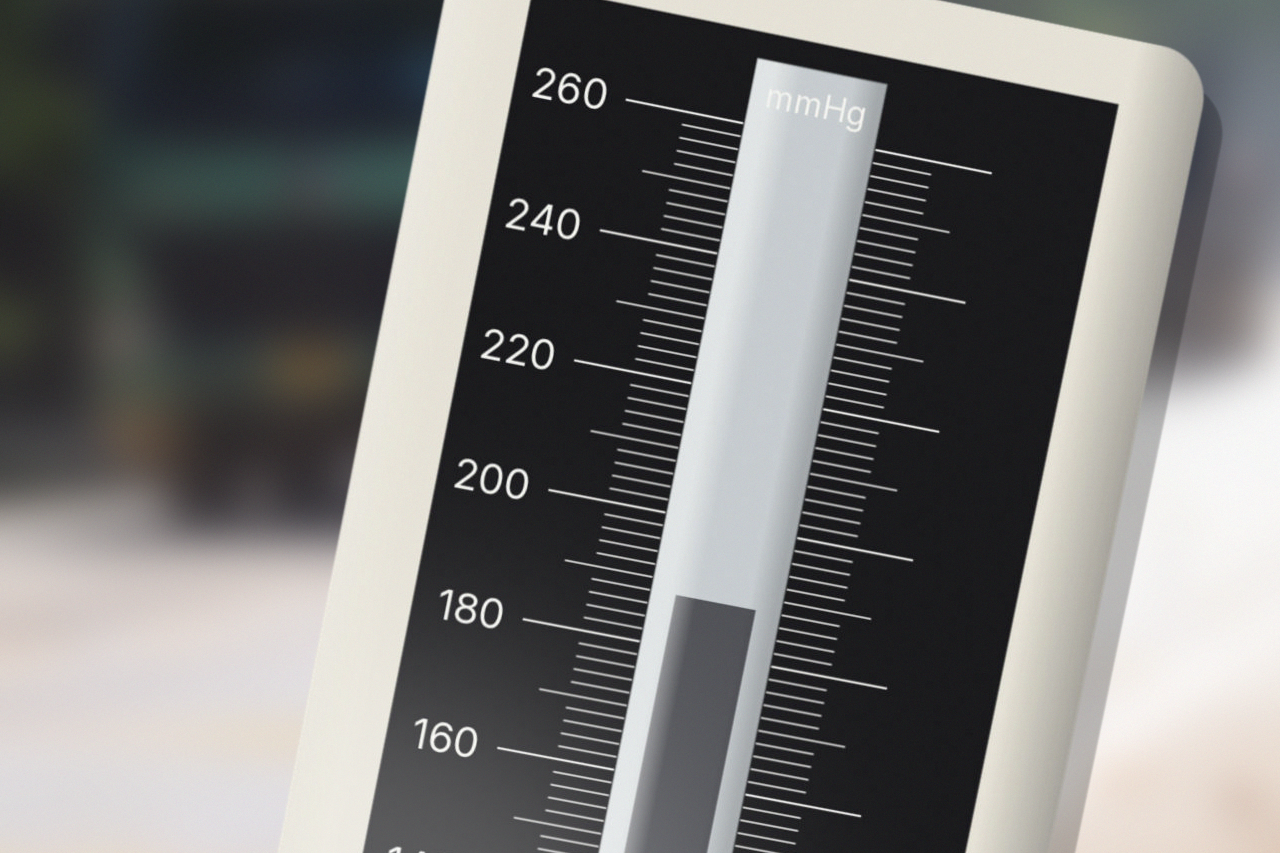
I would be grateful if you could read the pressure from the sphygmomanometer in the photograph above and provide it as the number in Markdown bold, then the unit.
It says **188** mmHg
